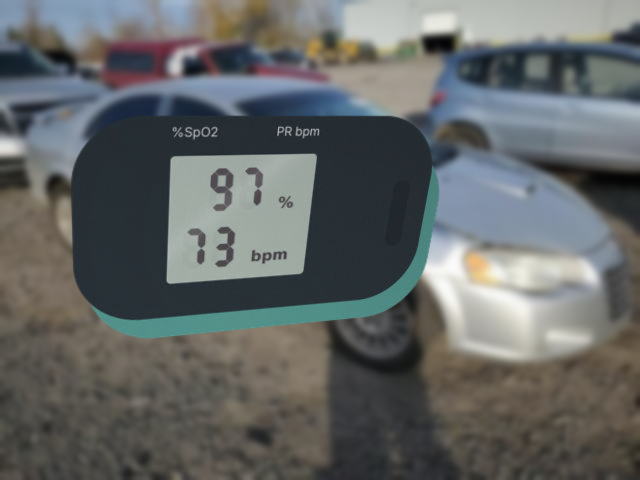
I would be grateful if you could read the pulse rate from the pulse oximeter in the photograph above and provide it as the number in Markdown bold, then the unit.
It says **73** bpm
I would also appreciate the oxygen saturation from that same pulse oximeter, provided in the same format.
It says **97** %
